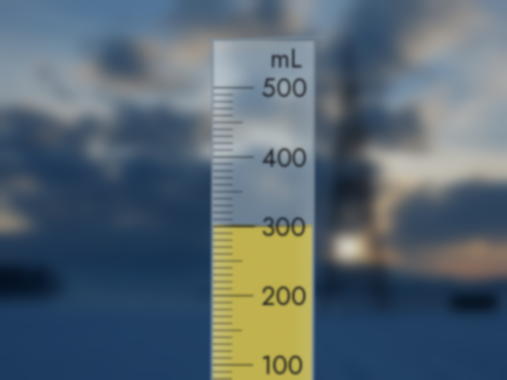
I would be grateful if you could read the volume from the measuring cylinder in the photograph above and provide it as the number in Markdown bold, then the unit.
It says **300** mL
